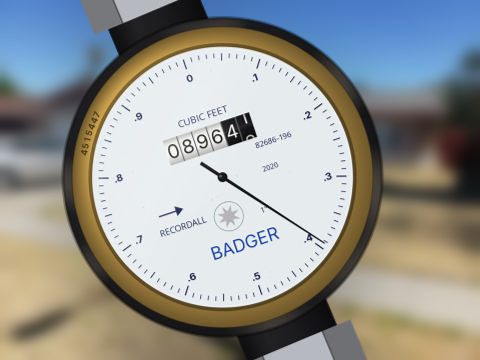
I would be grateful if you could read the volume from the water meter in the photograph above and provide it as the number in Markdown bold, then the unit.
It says **89641.39** ft³
